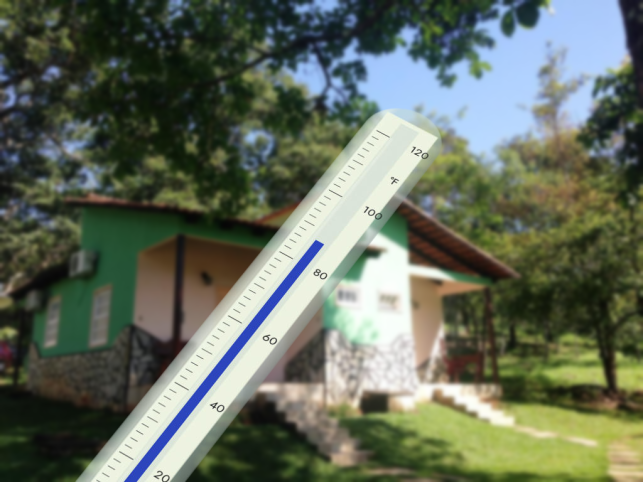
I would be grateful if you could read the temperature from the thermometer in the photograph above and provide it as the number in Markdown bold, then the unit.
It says **87** °F
